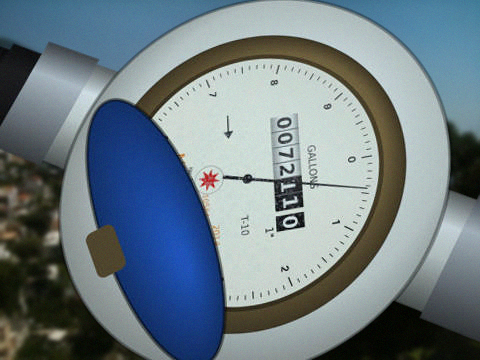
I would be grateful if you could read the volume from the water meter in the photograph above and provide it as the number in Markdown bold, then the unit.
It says **72110.4** gal
